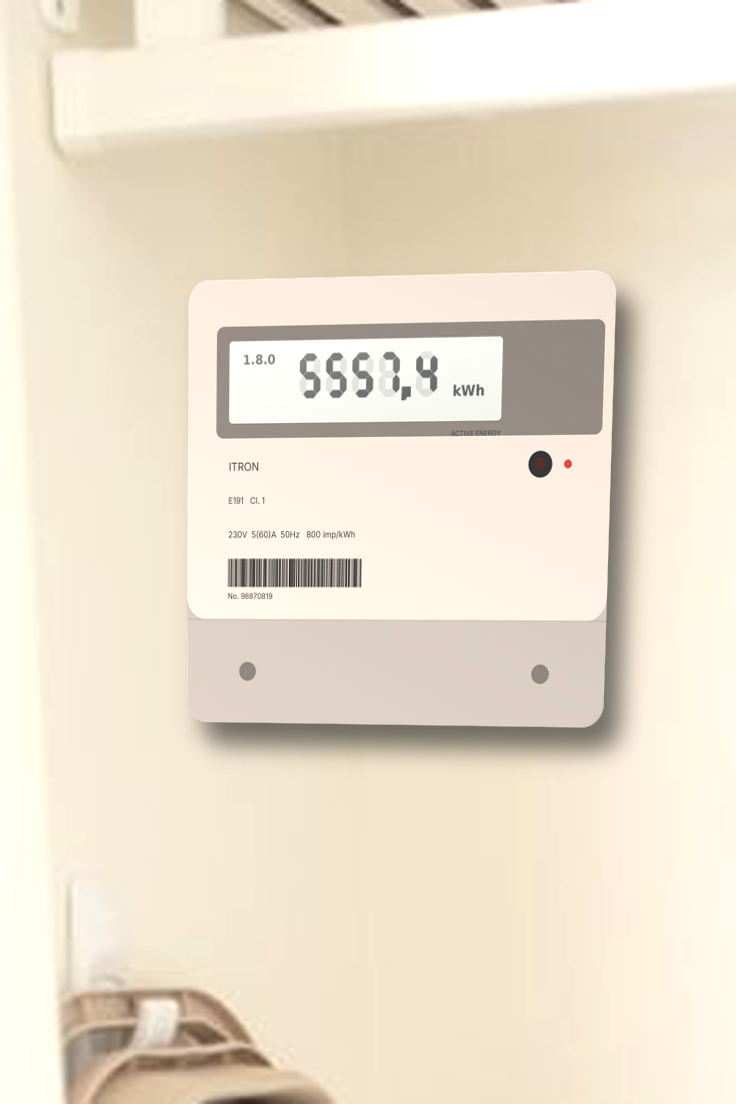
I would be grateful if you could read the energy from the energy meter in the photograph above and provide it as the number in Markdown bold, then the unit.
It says **5557.4** kWh
